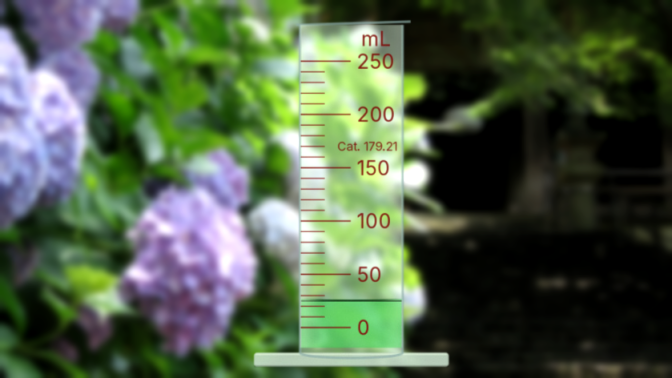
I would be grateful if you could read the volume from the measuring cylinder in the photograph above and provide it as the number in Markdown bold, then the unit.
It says **25** mL
